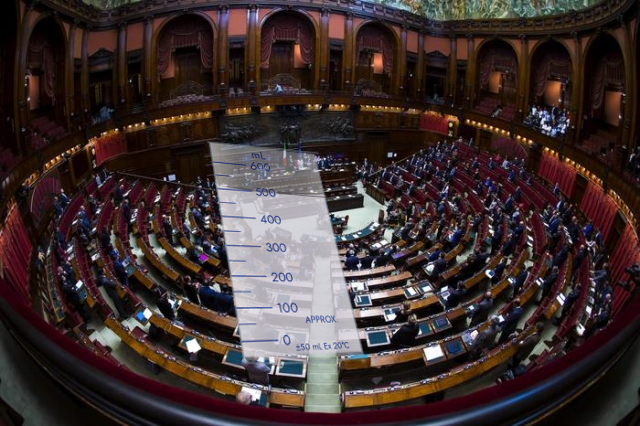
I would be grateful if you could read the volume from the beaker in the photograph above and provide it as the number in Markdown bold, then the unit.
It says **500** mL
